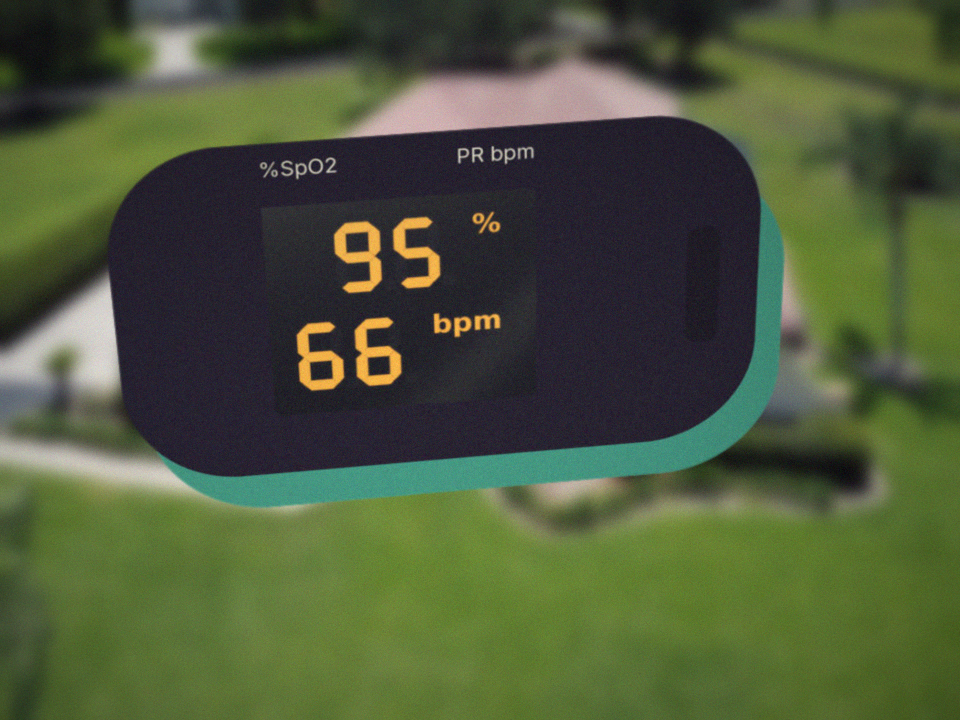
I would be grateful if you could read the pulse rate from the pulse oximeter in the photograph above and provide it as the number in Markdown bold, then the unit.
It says **66** bpm
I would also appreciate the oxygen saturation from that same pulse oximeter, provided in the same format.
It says **95** %
